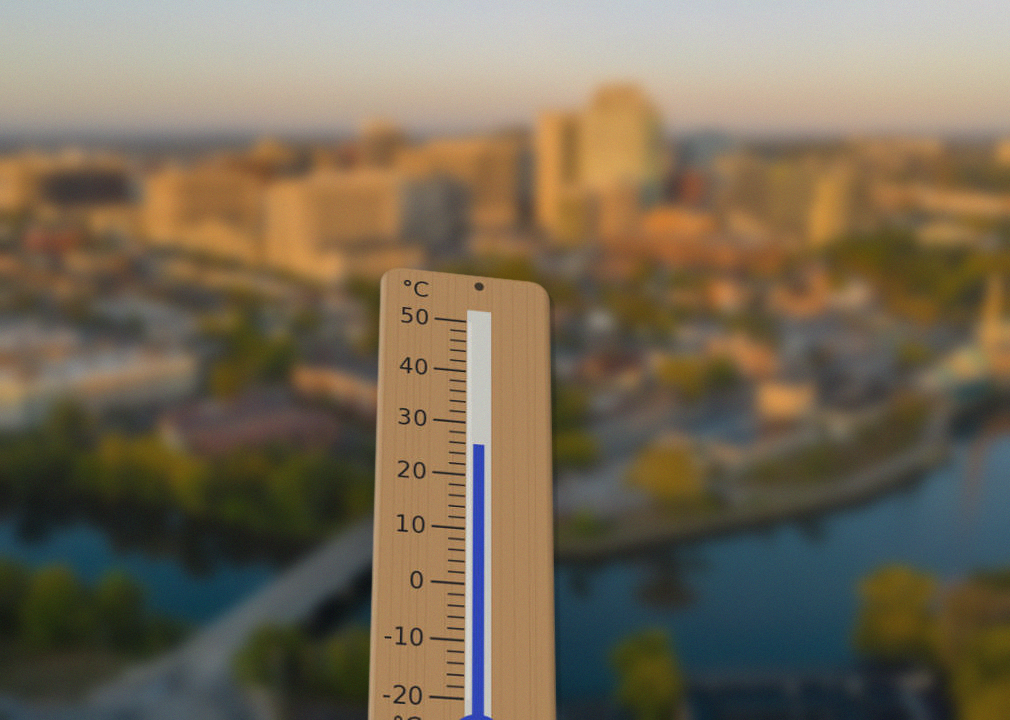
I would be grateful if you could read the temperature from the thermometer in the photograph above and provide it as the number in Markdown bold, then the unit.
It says **26** °C
